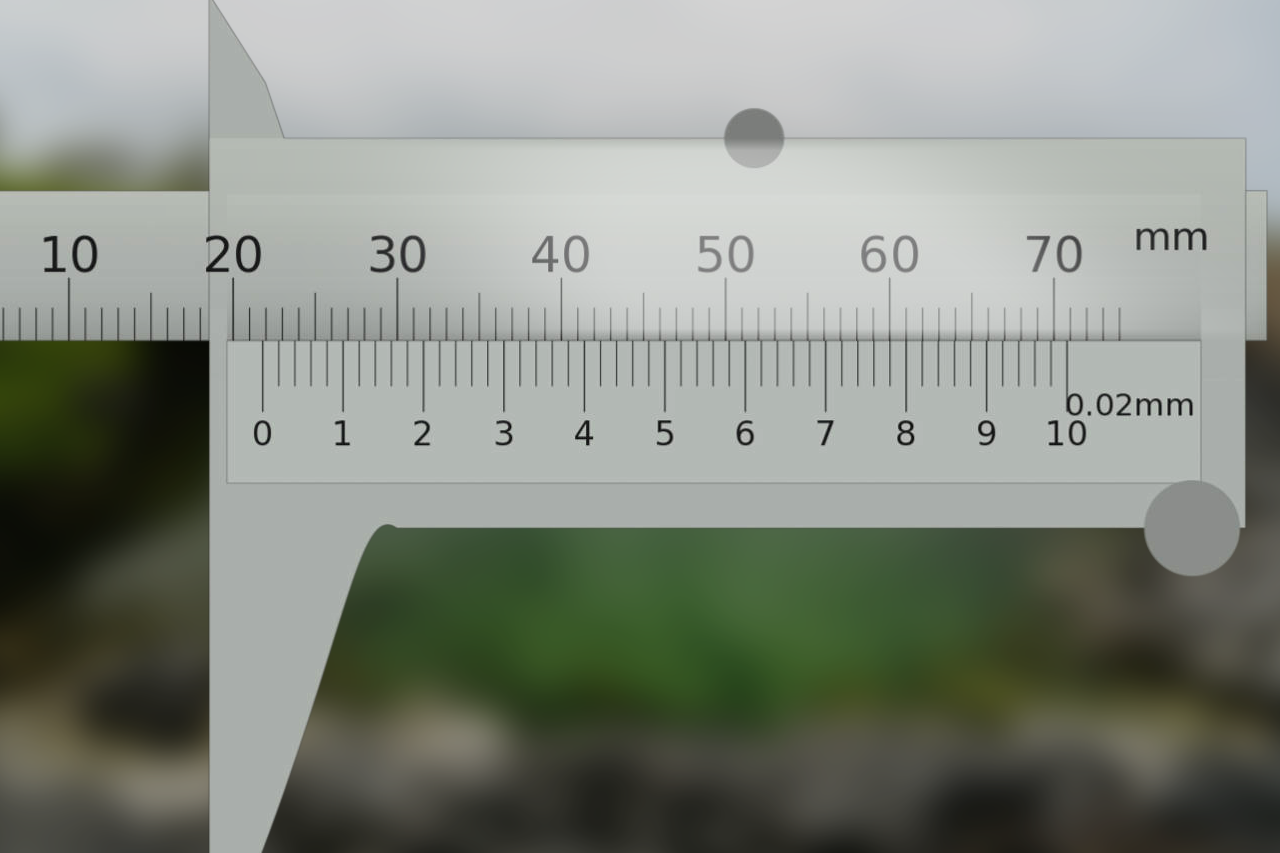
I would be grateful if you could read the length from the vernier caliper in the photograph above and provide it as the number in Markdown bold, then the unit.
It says **21.8** mm
